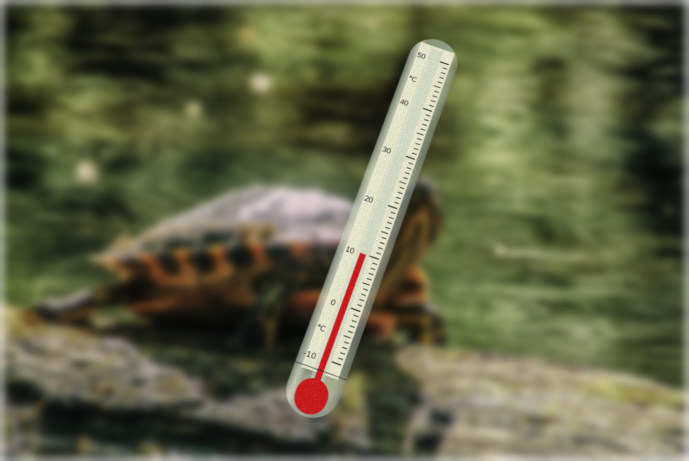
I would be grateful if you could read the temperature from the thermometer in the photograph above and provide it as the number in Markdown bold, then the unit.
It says **10** °C
